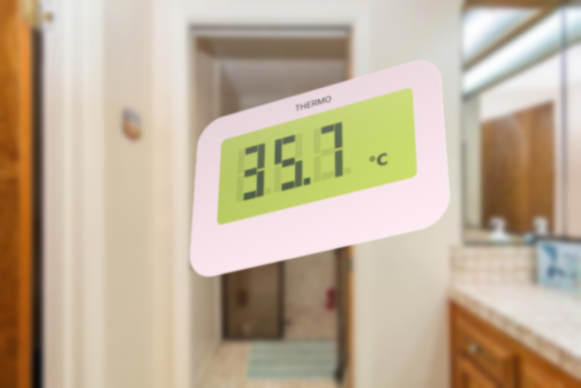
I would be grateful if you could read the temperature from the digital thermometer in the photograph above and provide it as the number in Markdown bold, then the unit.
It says **35.7** °C
